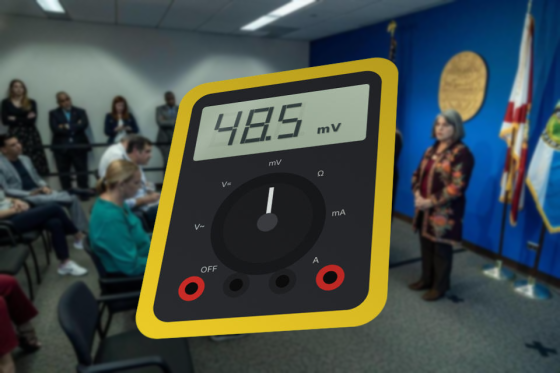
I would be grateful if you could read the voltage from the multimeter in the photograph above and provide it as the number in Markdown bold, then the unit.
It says **48.5** mV
